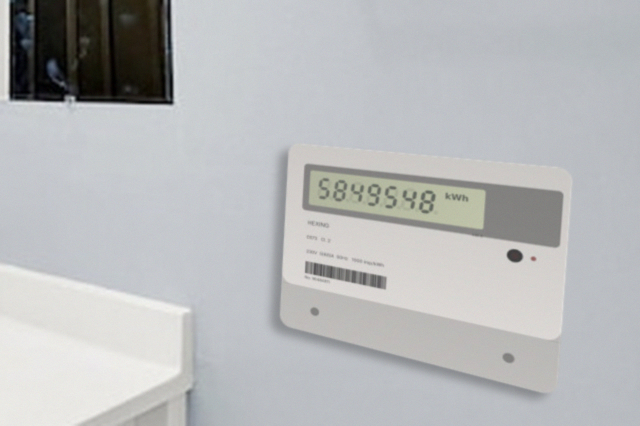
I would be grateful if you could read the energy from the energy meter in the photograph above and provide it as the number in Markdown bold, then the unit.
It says **5849548** kWh
